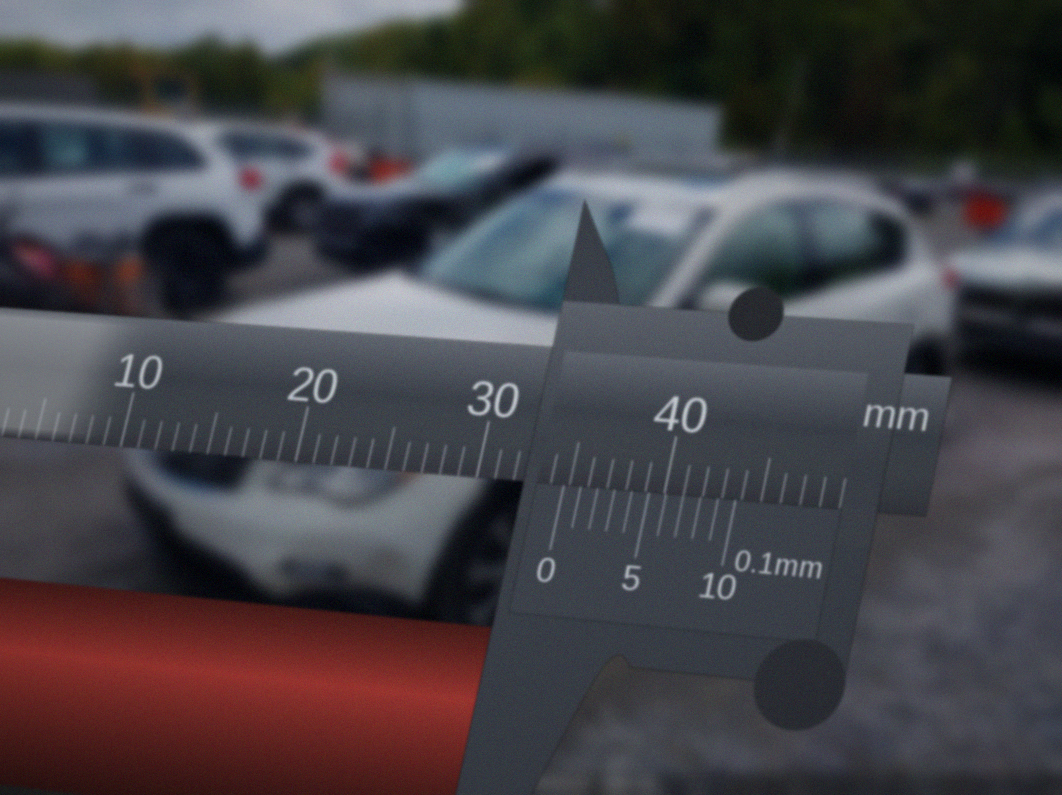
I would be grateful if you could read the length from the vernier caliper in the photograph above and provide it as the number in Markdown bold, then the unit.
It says **34.7** mm
